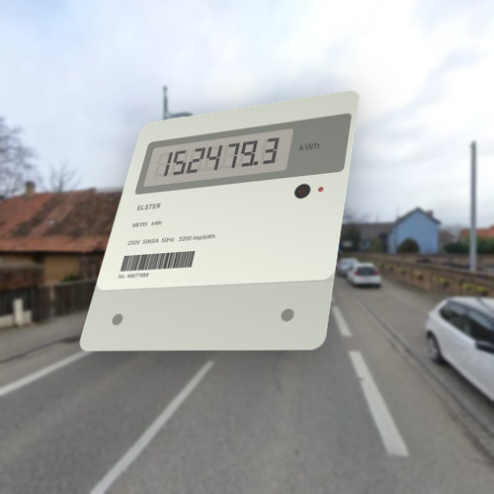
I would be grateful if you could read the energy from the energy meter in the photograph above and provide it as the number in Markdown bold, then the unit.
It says **152479.3** kWh
